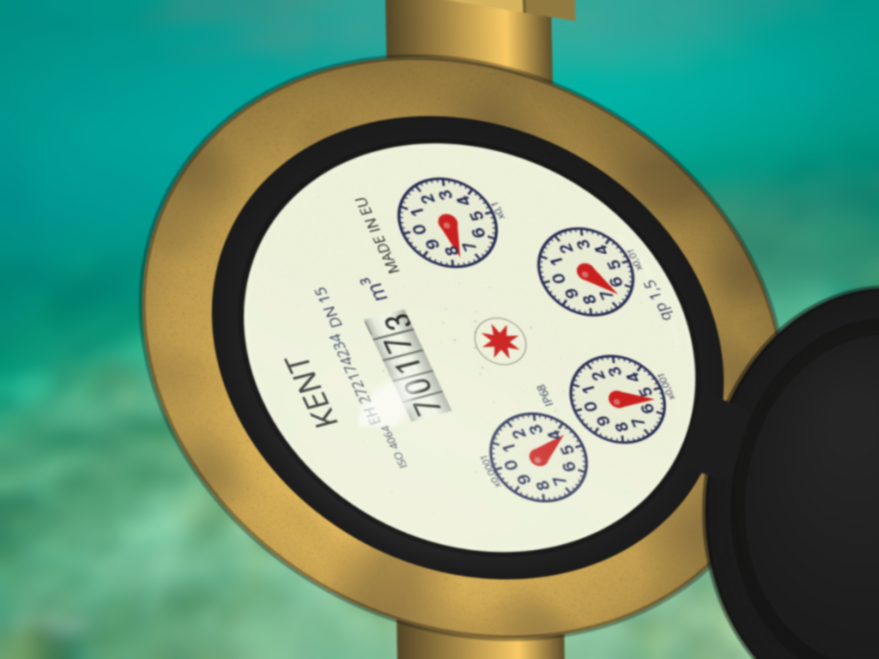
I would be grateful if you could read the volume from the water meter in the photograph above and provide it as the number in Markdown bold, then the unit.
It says **70172.7654** m³
